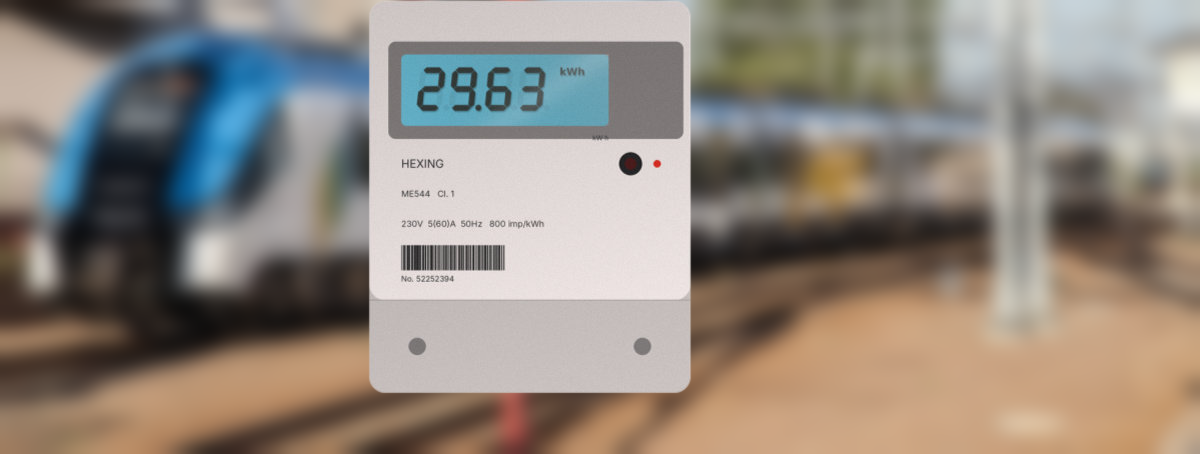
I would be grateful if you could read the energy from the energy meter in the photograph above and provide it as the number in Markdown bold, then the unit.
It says **29.63** kWh
